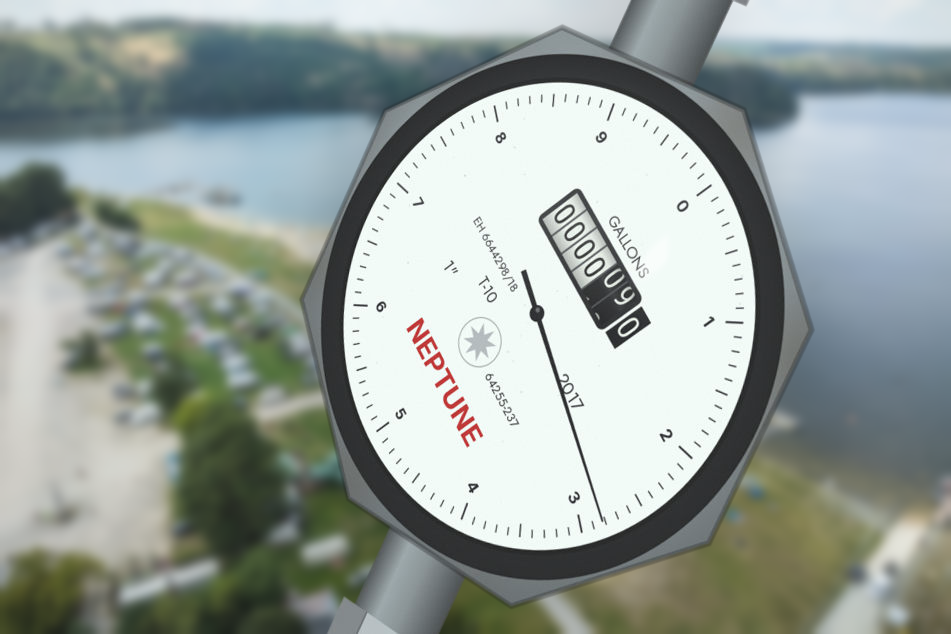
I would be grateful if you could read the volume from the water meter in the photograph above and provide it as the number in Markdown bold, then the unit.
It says **92.8** gal
